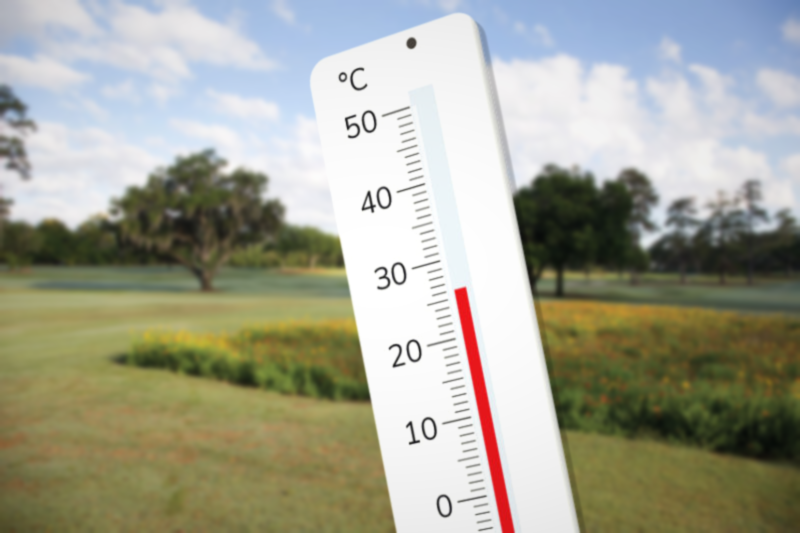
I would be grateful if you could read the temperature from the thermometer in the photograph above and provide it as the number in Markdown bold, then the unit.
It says **26** °C
